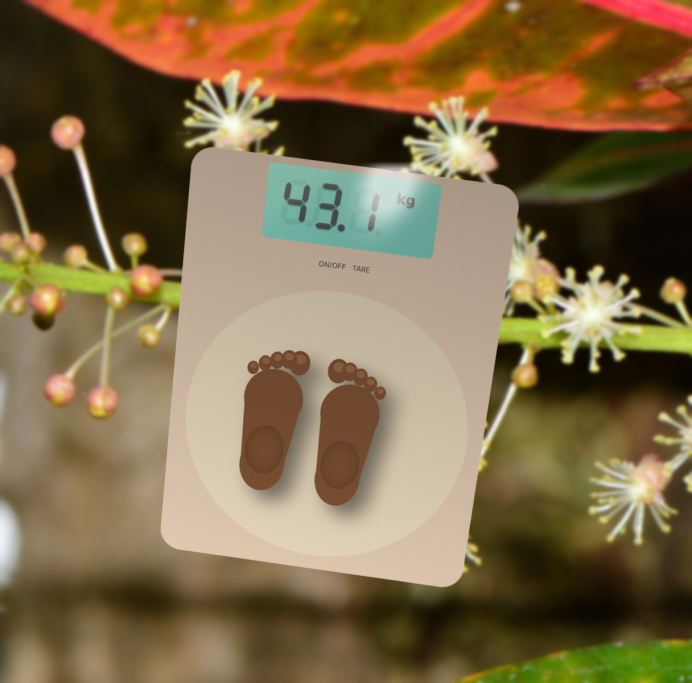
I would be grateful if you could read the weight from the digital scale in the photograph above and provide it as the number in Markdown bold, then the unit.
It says **43.1** kg
